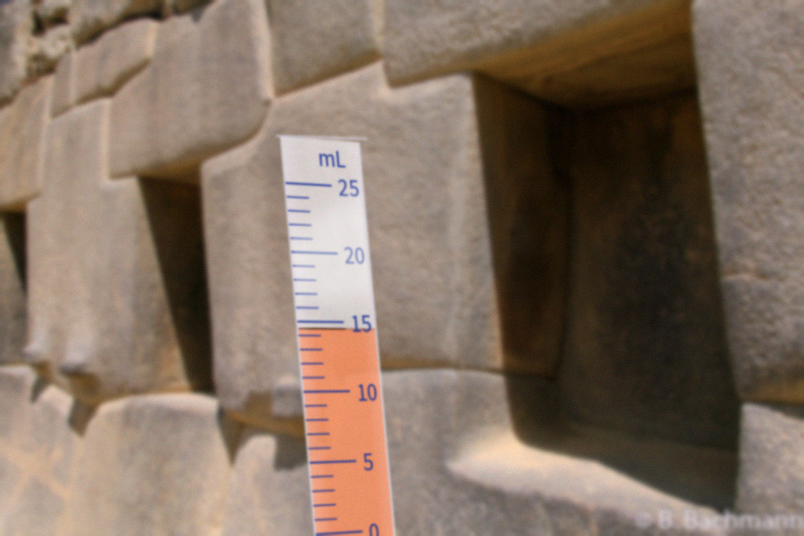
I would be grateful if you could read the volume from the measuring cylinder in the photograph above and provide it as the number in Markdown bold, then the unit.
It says **14.5** mL
